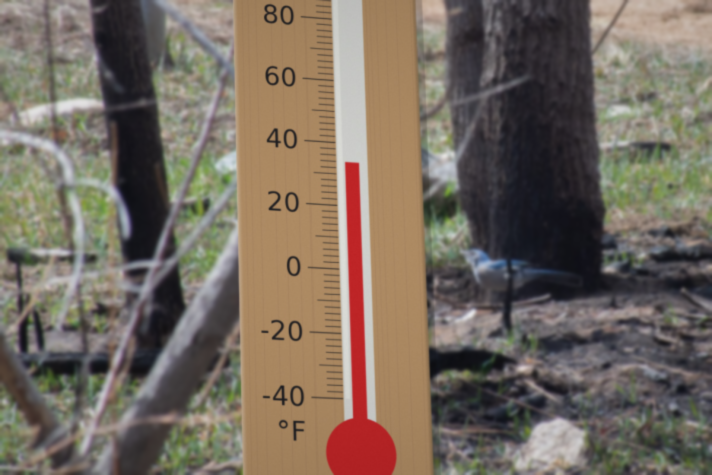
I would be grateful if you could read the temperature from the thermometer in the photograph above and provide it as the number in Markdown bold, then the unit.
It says **34** °F
